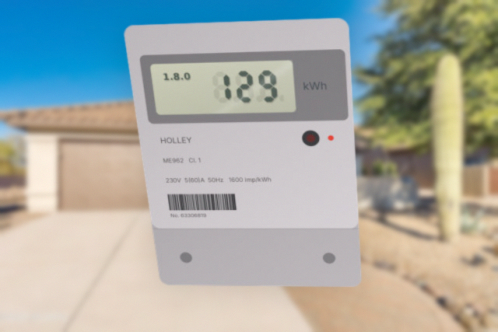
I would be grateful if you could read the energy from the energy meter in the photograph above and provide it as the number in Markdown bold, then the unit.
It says **129** kWh
